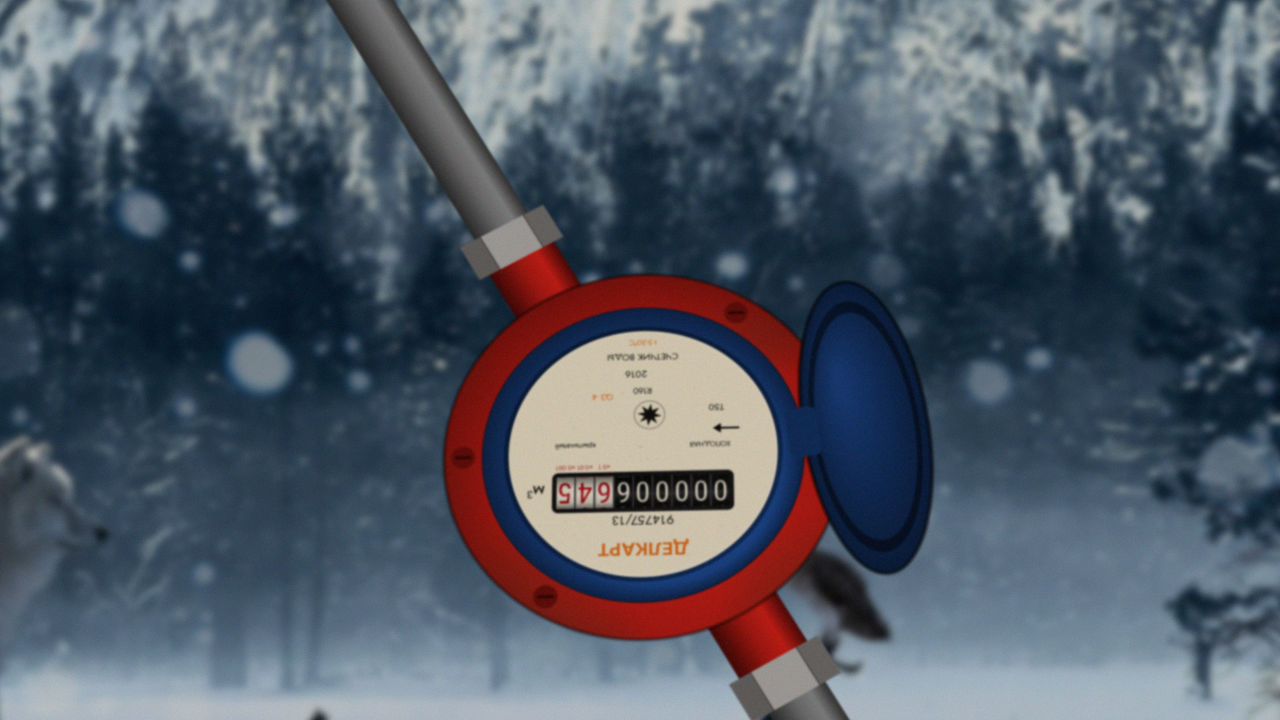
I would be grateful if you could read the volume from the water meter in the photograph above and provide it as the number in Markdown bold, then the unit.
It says **6.645** m³
